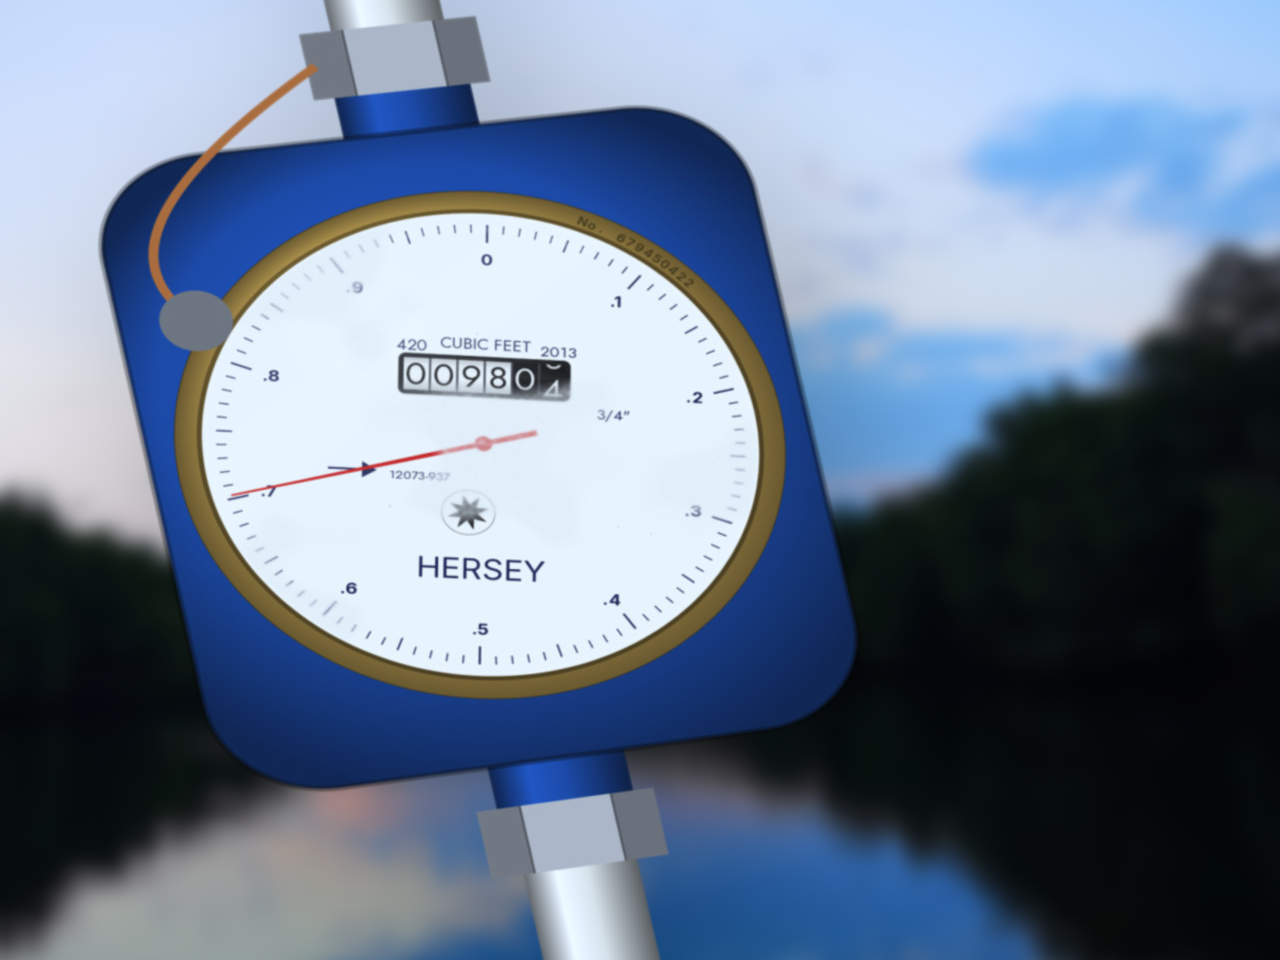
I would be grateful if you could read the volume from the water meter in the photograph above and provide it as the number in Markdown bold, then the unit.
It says **9803.70** ft³
